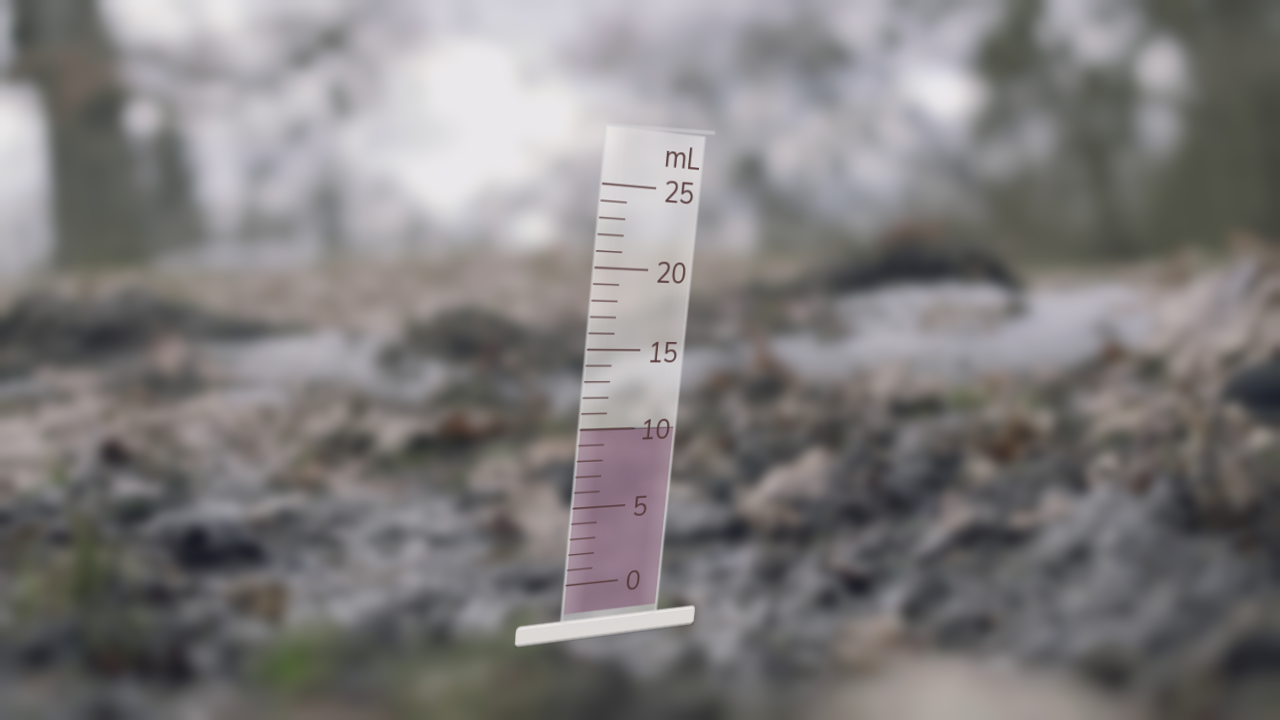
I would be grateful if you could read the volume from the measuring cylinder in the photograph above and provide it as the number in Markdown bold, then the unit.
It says **10** mL
